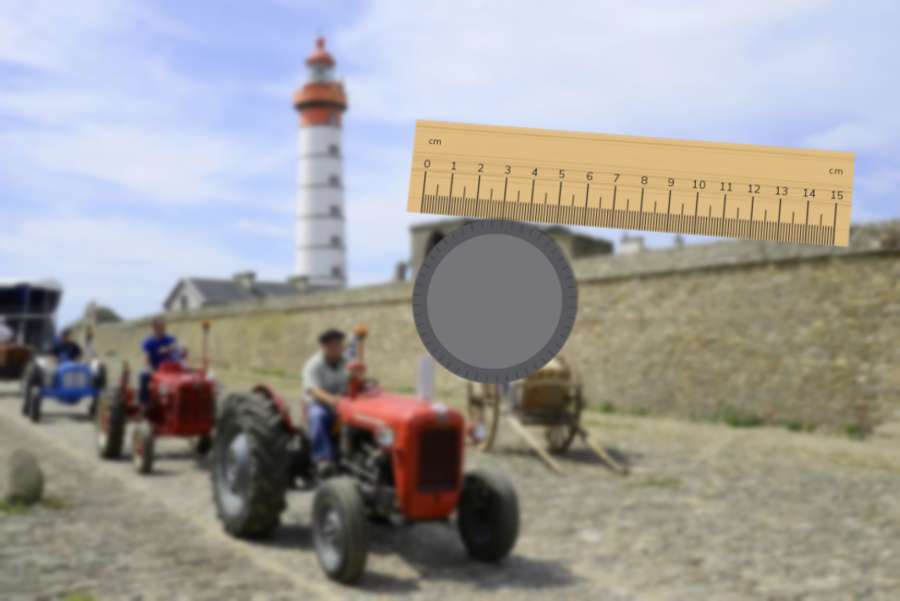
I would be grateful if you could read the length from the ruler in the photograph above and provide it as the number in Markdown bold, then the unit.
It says **6** cm
